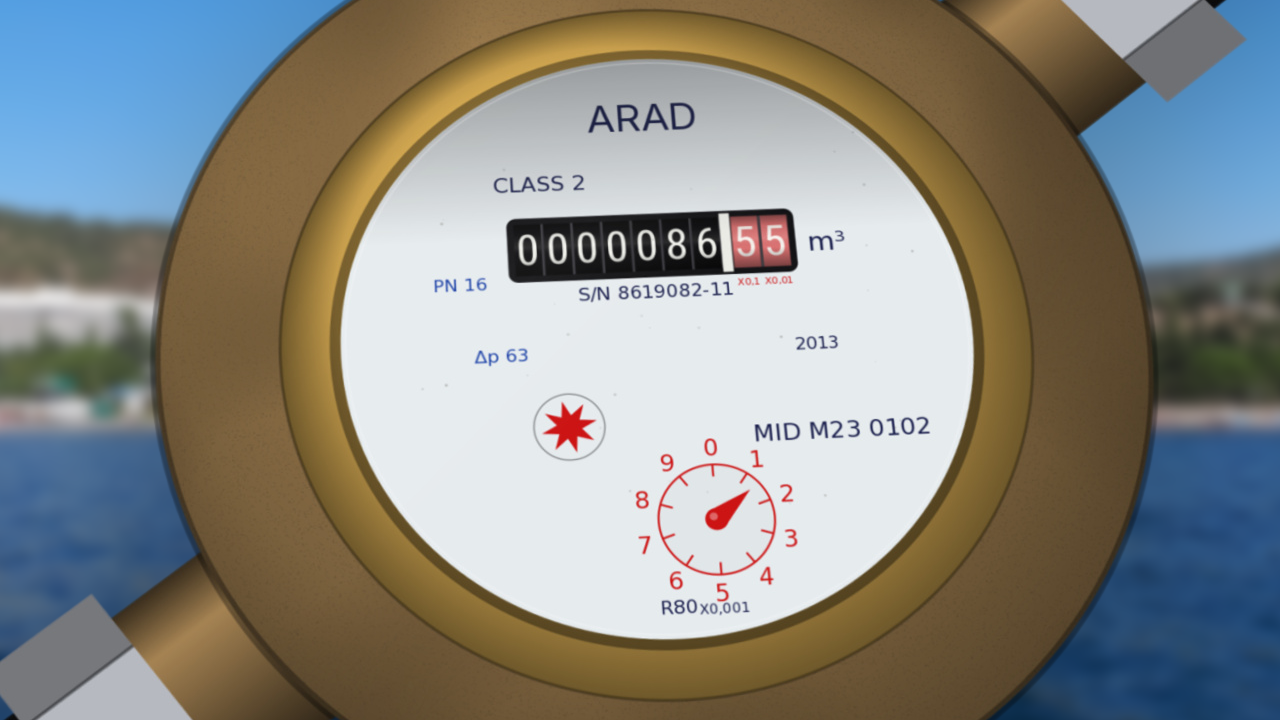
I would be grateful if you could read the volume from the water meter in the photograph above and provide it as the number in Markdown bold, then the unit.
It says **86.551** m³
